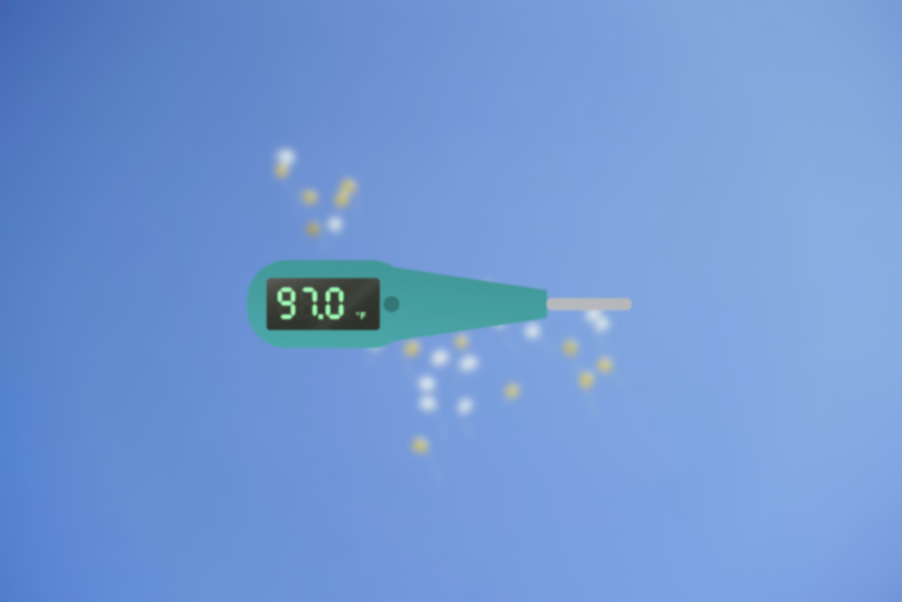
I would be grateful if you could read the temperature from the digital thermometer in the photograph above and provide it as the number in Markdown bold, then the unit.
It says **97.0** °F
